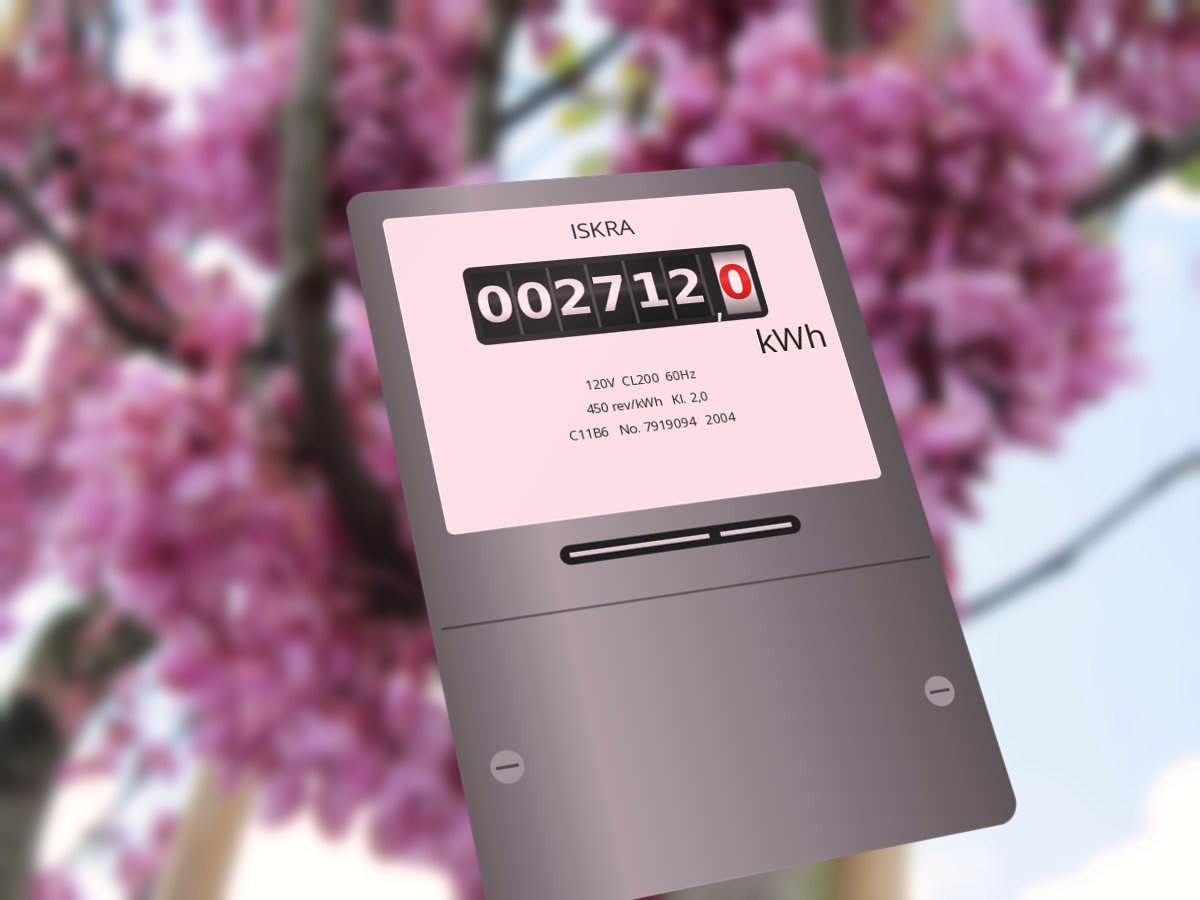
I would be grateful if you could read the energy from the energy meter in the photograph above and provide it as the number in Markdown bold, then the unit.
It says **2712.0** kWh
